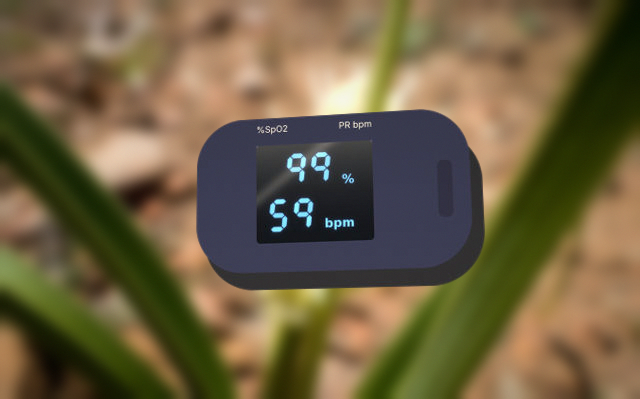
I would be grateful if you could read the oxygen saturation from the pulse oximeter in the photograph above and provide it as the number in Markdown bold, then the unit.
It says **99** %
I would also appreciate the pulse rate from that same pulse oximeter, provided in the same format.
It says **59** bpm
